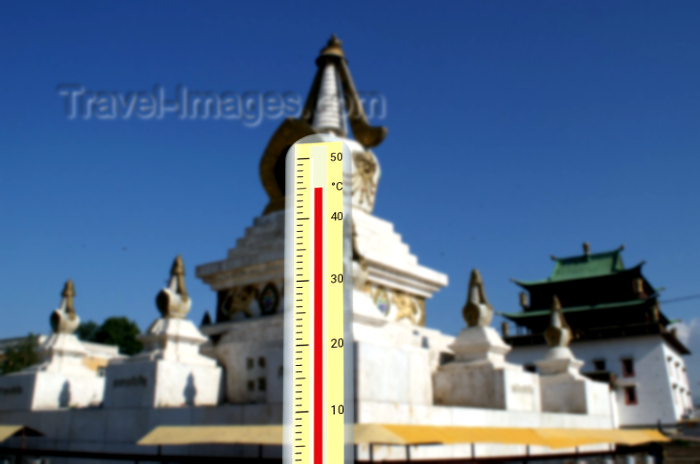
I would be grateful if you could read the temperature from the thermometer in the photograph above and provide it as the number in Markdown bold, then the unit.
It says **45** °C
